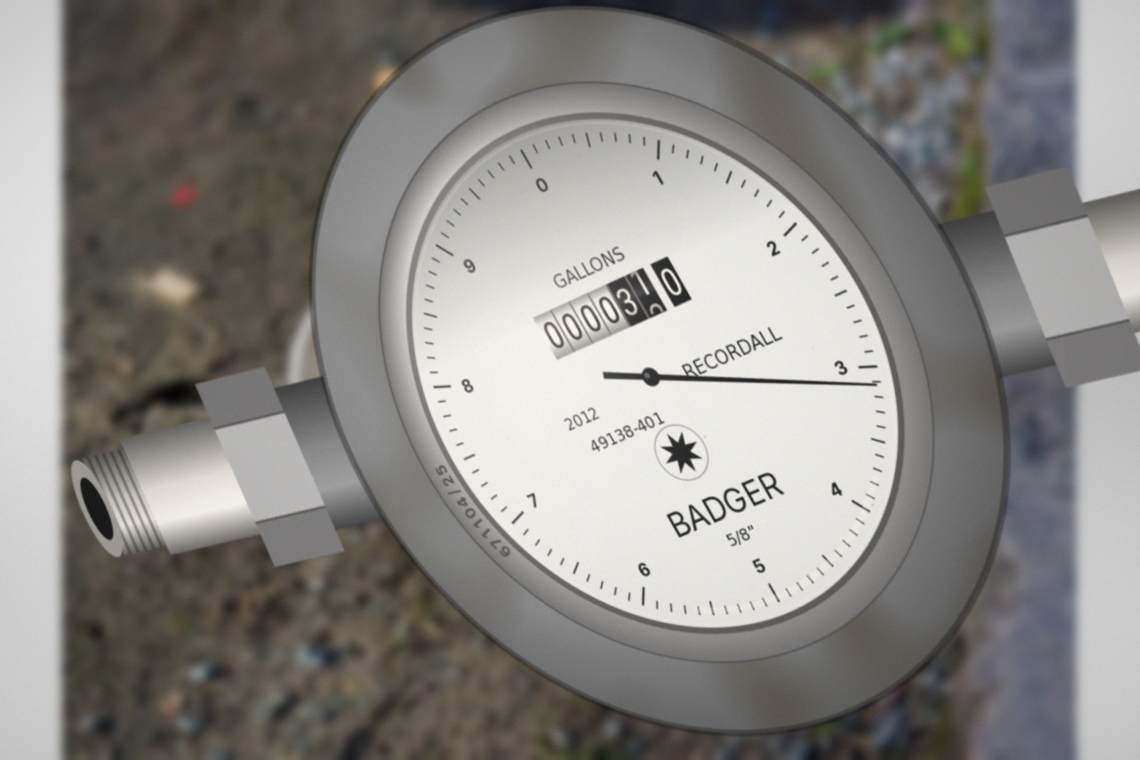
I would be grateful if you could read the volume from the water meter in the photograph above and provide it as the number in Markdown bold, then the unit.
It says **313.1** gal
